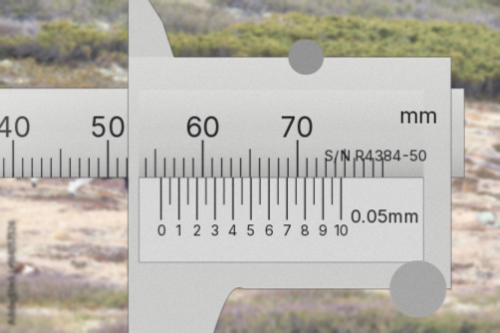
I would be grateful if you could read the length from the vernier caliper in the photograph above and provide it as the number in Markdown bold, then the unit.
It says **55.6** mm
